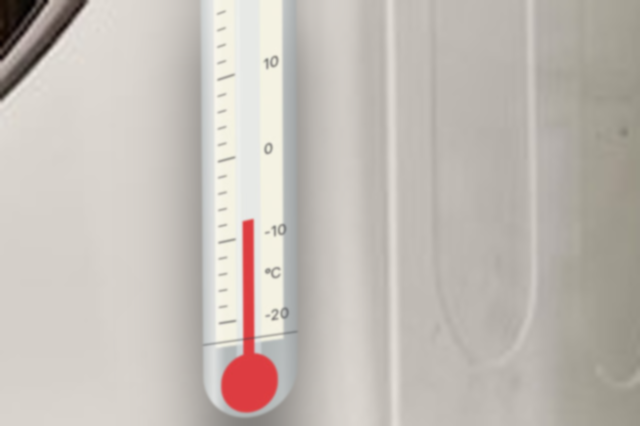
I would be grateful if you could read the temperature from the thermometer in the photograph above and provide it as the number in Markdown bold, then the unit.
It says **-8** °C
